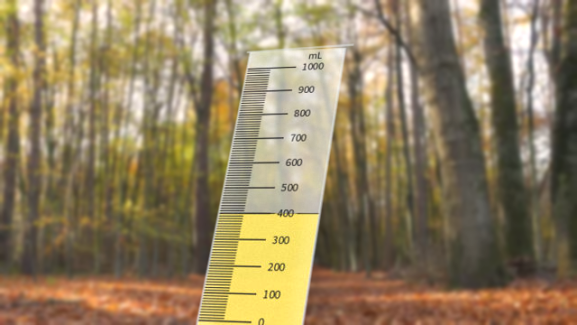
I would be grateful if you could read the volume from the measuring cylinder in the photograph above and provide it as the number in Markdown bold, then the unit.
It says **400** mL
